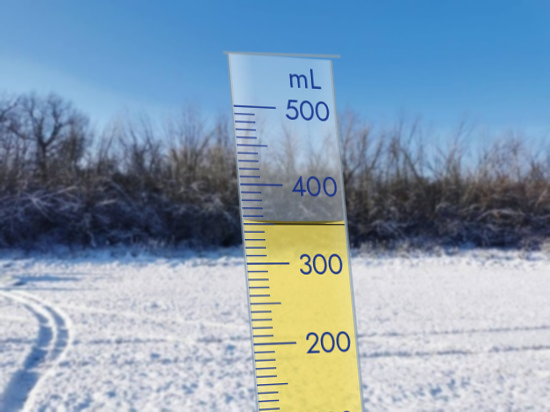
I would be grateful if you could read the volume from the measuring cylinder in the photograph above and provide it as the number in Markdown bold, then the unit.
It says **350** mL
